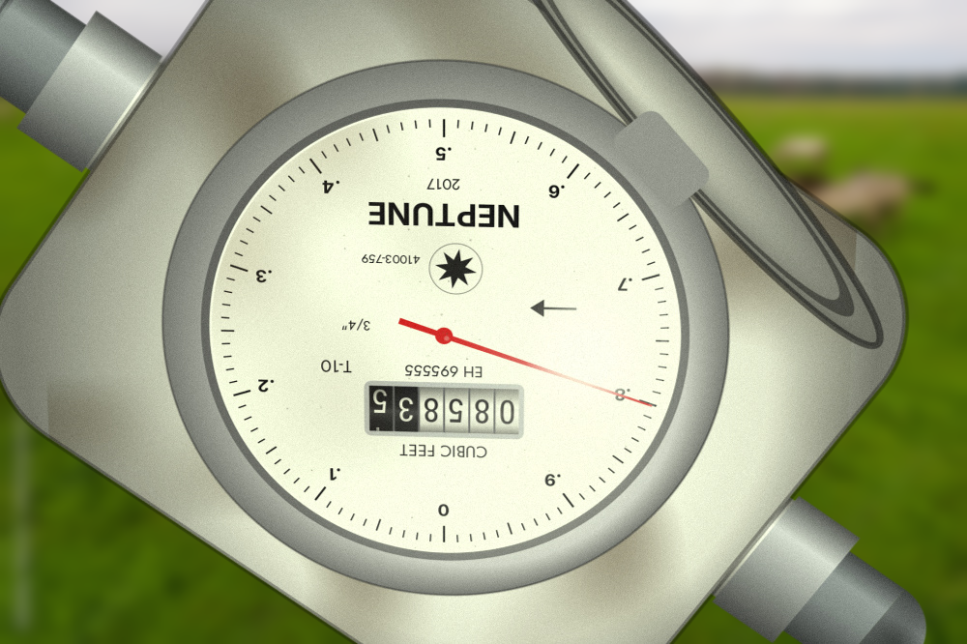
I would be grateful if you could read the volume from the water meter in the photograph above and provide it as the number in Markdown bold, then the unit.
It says **85834.80** ft³
